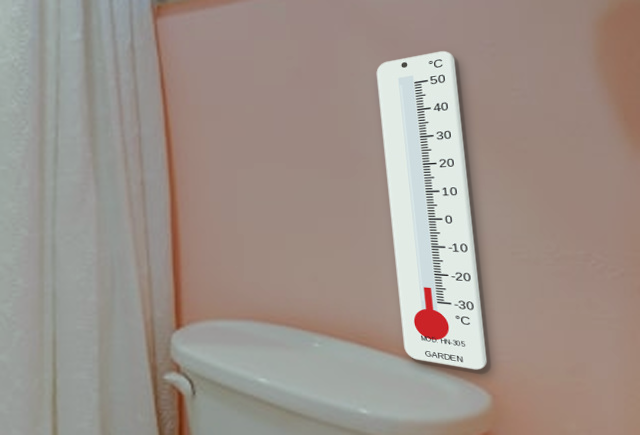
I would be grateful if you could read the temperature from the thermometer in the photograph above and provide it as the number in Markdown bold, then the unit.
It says **-25** °C
